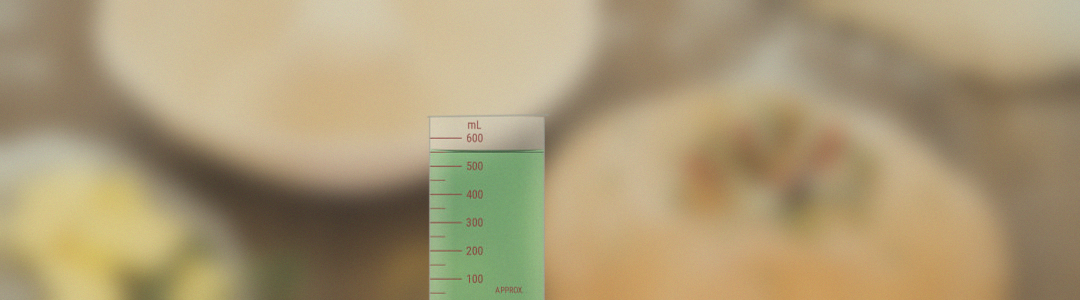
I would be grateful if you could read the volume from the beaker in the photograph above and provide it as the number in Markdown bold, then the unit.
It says **550** mL
